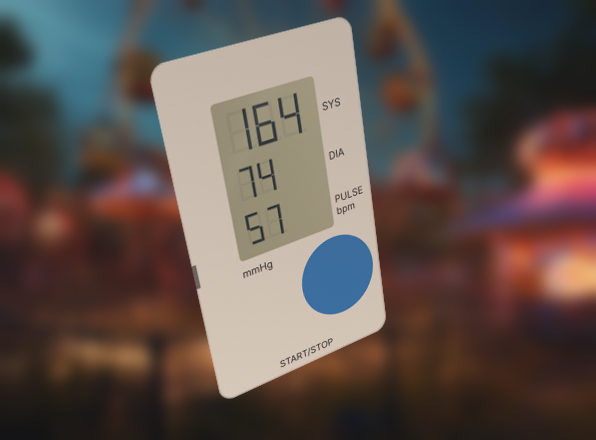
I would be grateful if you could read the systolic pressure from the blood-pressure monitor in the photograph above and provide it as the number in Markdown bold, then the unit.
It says **164** mmHg
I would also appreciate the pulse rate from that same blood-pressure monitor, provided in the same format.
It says **57** bpm
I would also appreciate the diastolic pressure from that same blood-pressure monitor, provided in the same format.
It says **74** mmHg
